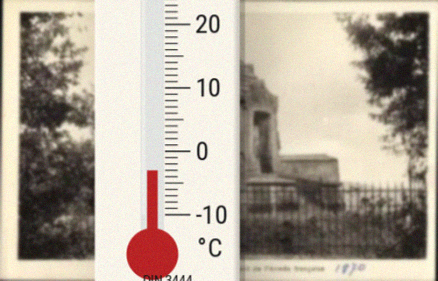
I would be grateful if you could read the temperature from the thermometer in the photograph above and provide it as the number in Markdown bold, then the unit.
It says **-3** °C
